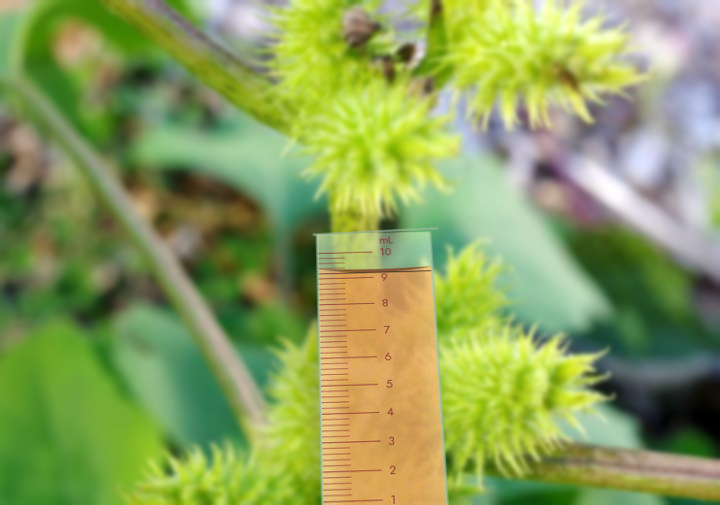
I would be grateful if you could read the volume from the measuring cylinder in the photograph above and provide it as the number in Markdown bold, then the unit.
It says **9.2** mL
